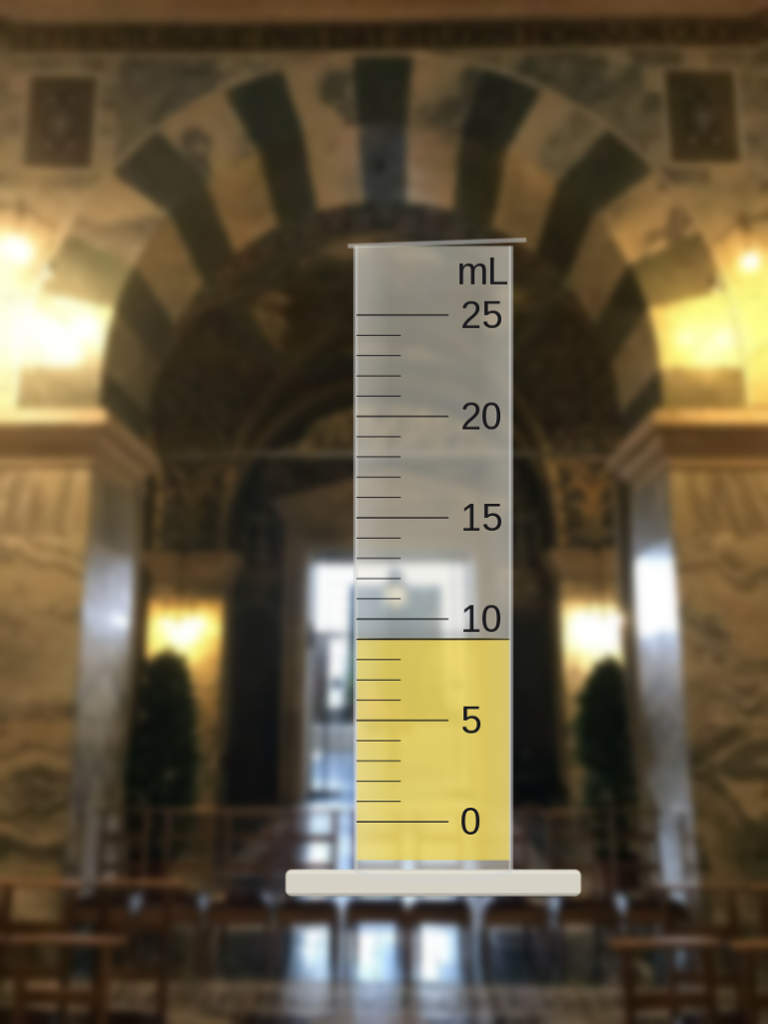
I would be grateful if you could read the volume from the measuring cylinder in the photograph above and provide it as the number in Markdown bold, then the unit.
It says **9** mL
